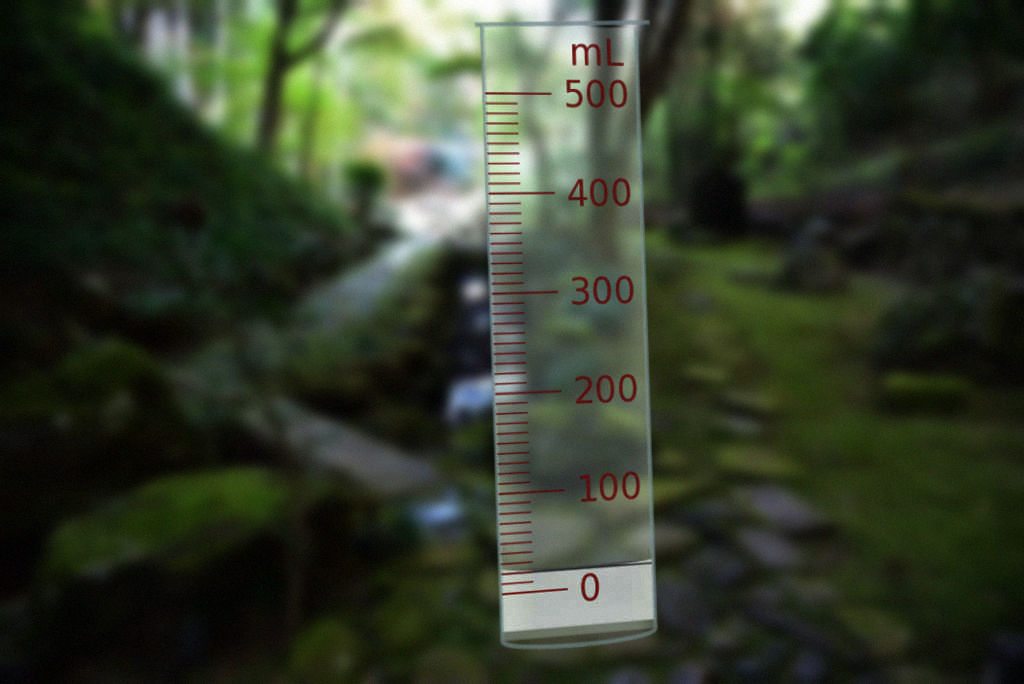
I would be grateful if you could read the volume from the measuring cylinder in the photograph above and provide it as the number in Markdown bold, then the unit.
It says **20** mL
